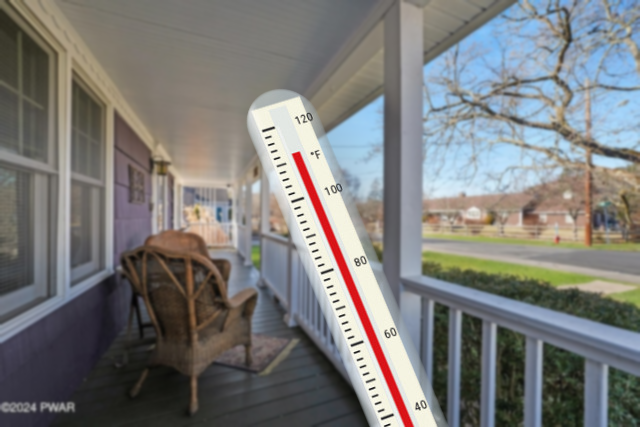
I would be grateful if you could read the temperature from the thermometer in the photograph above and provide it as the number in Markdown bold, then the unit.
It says **112** °F
